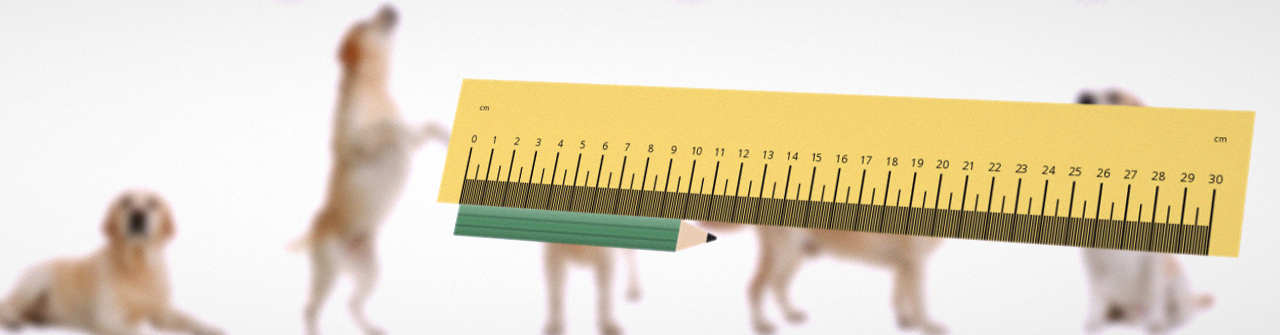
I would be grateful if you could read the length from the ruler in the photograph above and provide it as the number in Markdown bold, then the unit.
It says **11.5** cm
